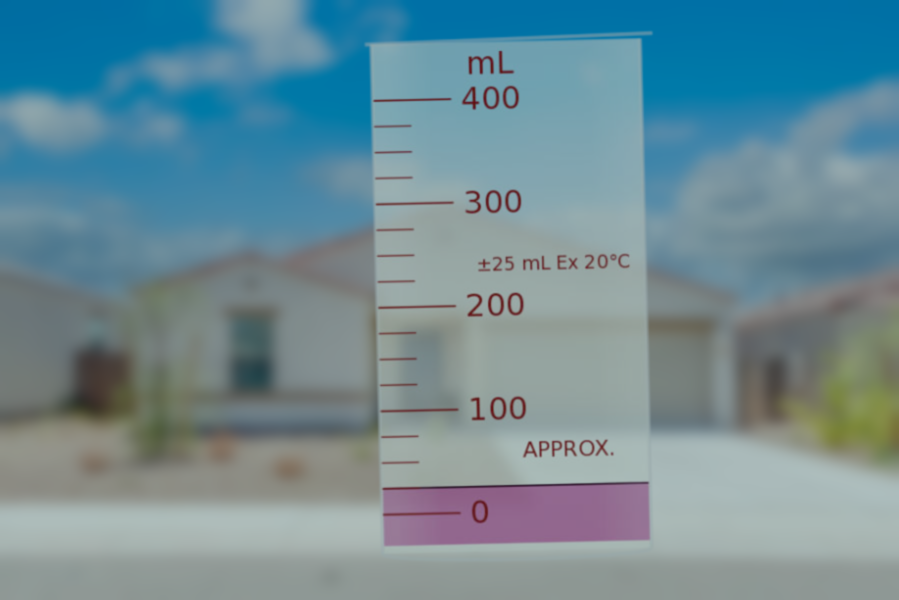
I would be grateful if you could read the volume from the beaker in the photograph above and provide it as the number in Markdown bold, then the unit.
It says **25** mL
